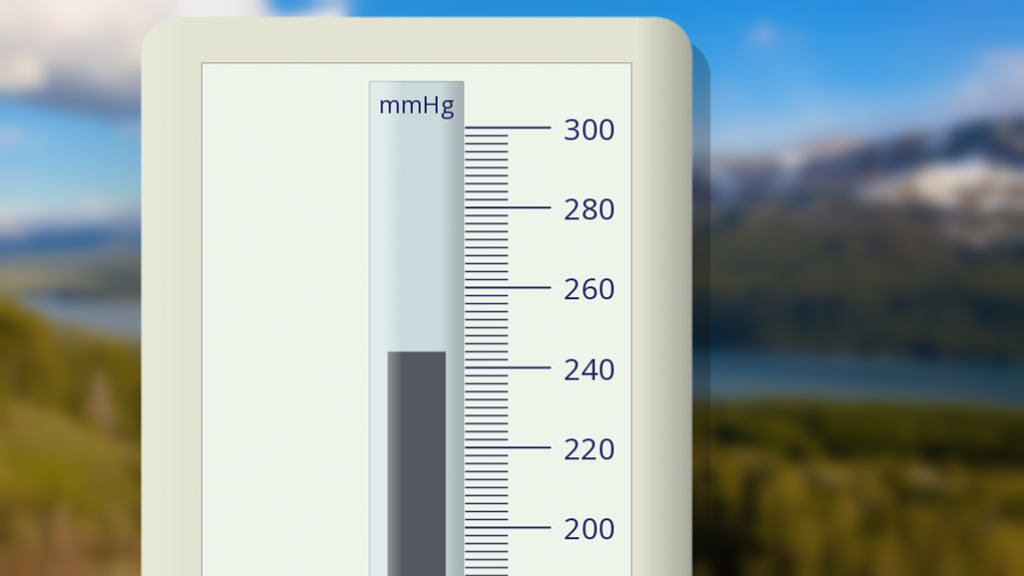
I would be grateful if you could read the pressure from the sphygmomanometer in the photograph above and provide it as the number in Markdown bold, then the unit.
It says **244** mmHg
